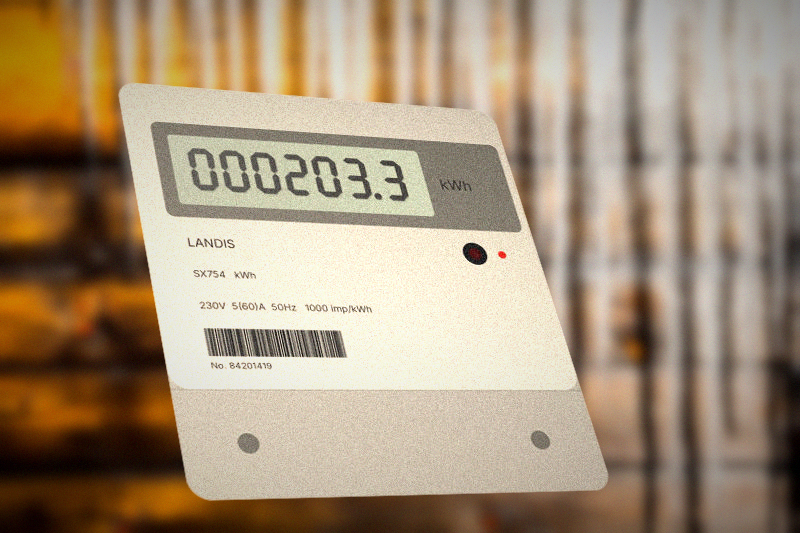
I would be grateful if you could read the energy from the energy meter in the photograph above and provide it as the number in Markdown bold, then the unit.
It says **203.3** kWh
